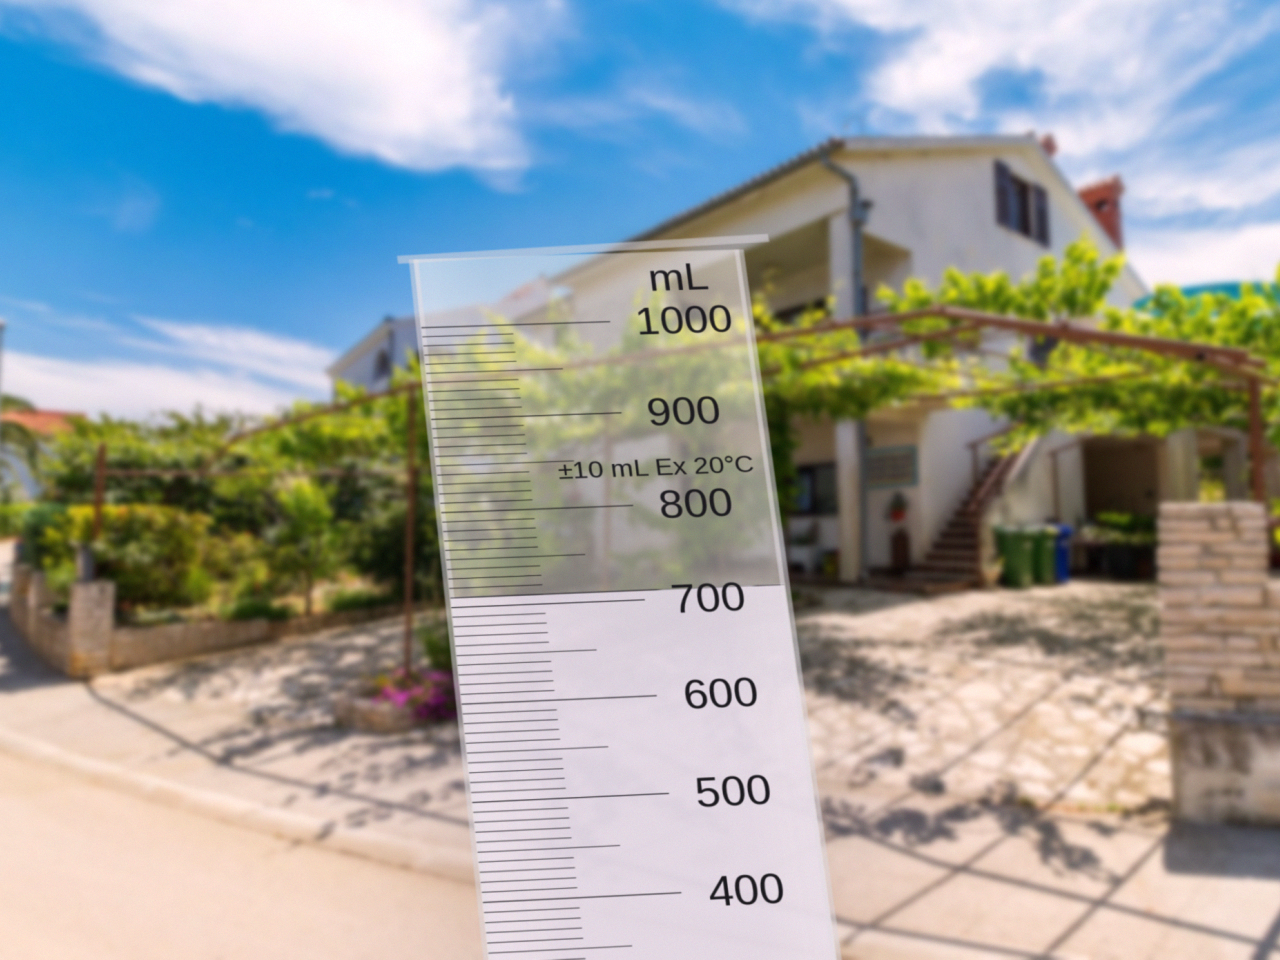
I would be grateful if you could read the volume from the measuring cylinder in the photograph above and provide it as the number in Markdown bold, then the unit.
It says **710** mL
